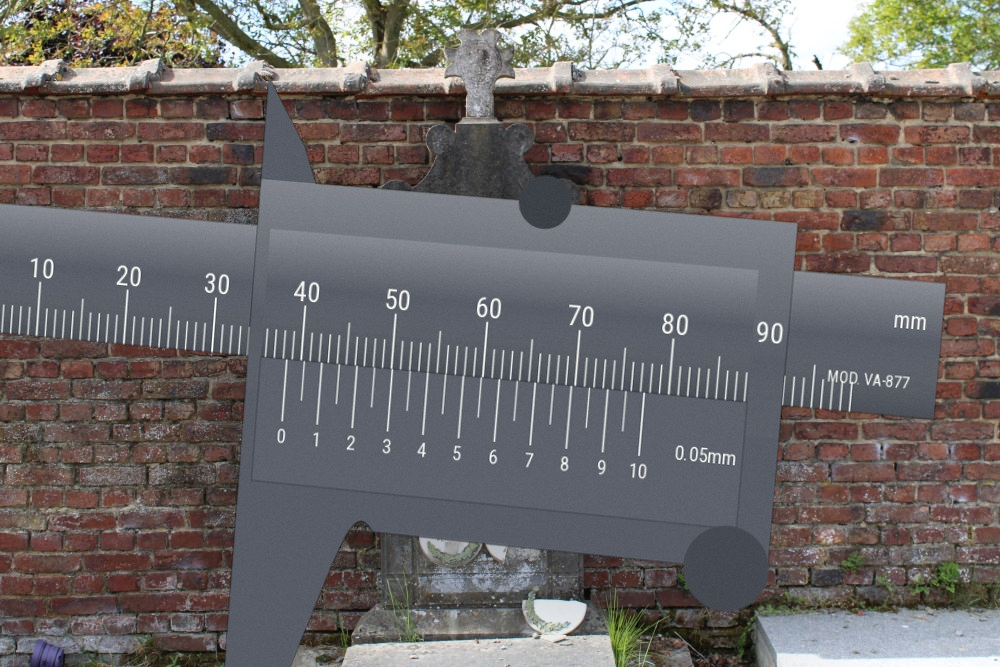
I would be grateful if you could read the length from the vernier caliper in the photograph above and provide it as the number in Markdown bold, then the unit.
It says **38.4** mm
